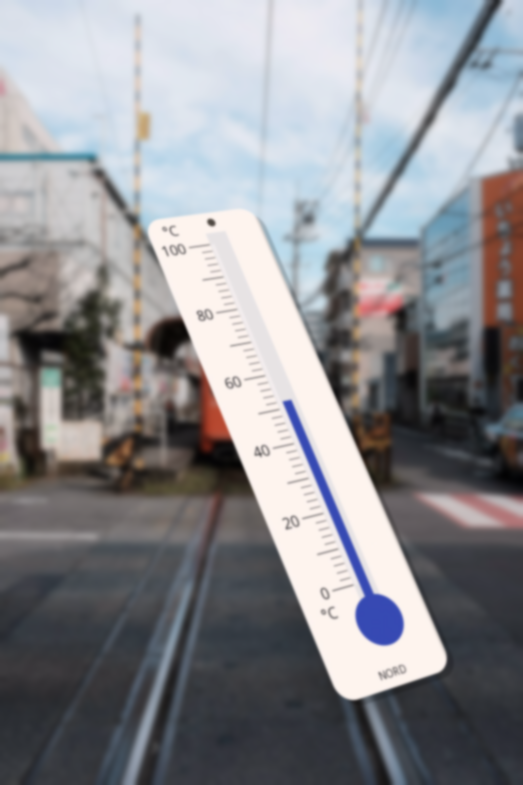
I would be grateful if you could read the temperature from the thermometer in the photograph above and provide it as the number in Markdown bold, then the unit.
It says **52** °C
